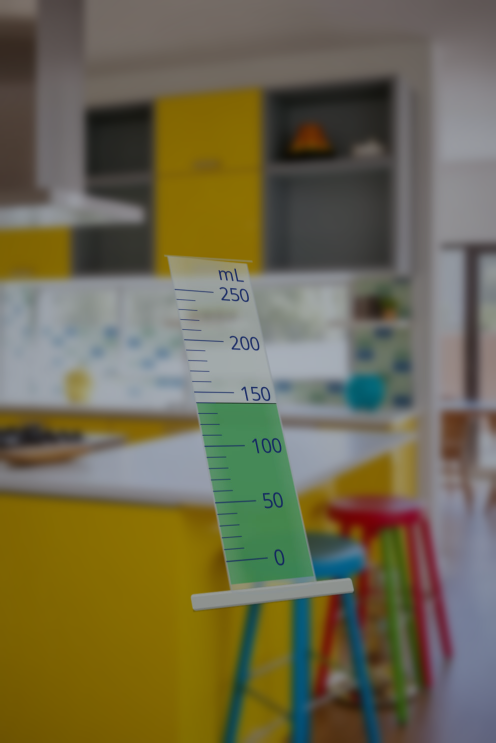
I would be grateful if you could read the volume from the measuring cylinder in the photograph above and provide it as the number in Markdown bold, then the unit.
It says **140** mL
